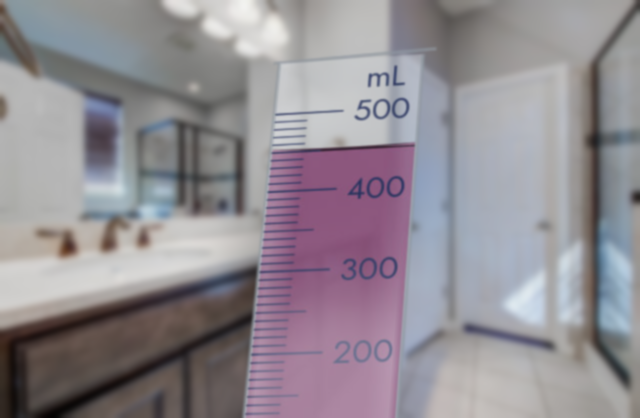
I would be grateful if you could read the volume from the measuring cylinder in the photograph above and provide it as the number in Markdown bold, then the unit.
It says **450** mL
